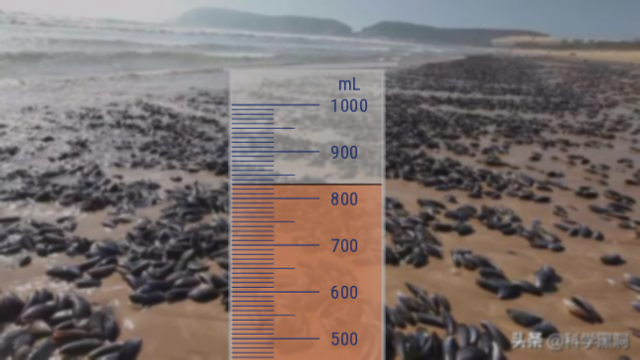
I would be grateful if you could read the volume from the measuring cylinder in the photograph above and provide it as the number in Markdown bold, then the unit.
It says **830** mL
